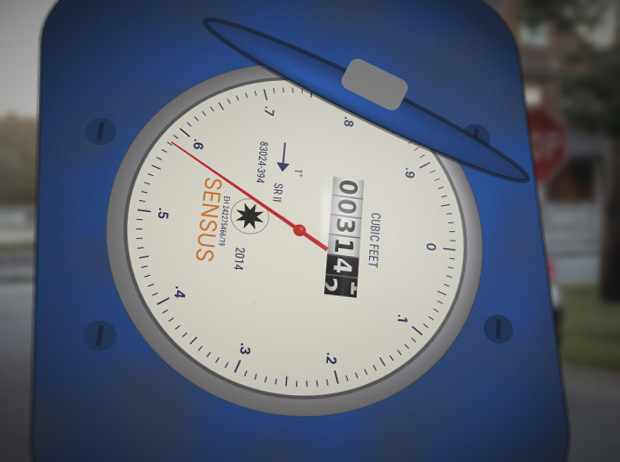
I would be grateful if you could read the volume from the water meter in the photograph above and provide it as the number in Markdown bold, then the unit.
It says **3141.58** ft³
